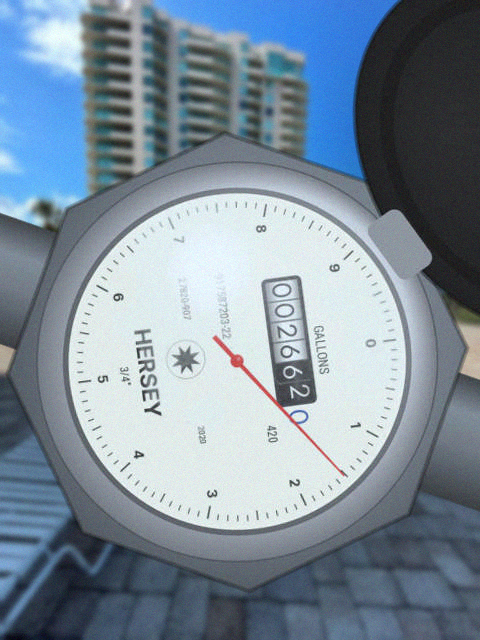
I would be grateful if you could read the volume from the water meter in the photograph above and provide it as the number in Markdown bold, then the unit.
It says **26621.5** gal
